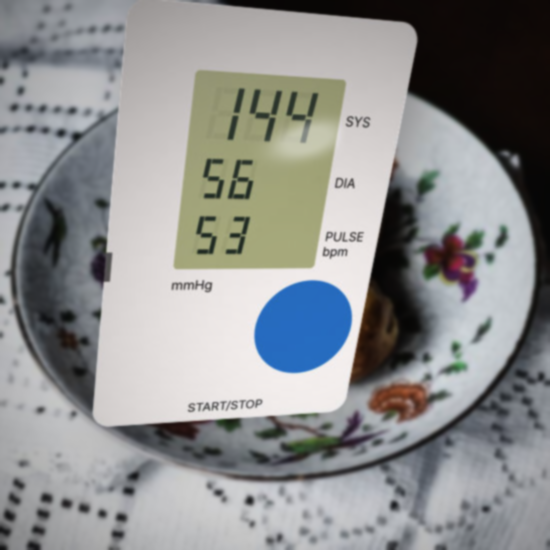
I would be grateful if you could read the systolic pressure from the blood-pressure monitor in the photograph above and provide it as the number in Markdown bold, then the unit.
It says **144** mmHg
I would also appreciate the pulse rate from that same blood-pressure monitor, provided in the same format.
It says **53** bpm
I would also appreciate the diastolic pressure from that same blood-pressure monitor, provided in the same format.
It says **56** mmHg
